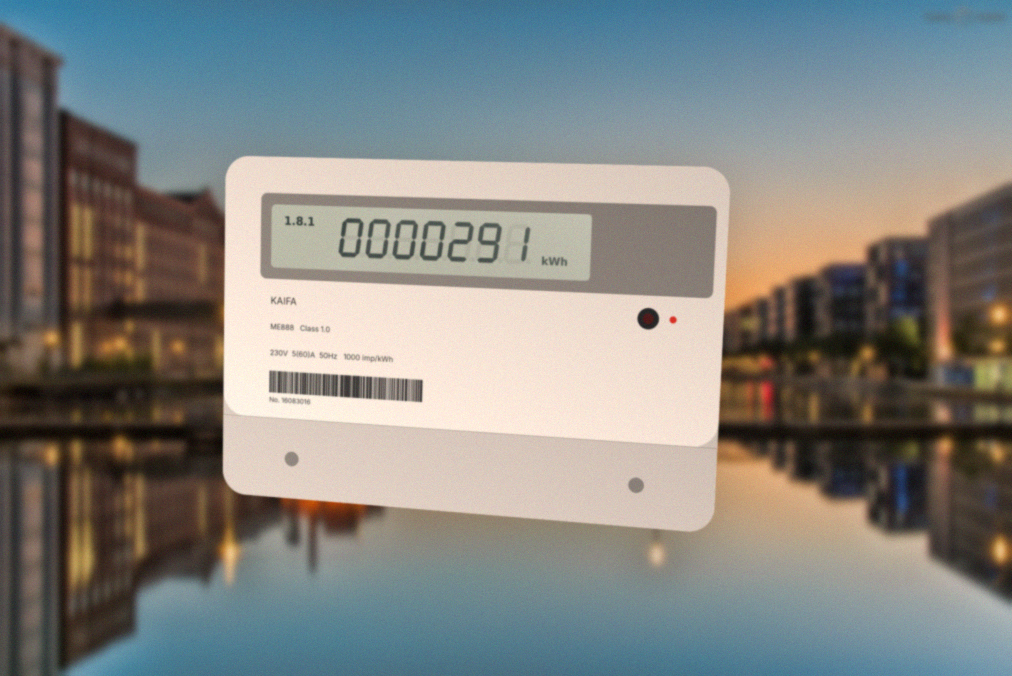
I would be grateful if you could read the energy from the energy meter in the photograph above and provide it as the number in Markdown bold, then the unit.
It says **291** kWh
